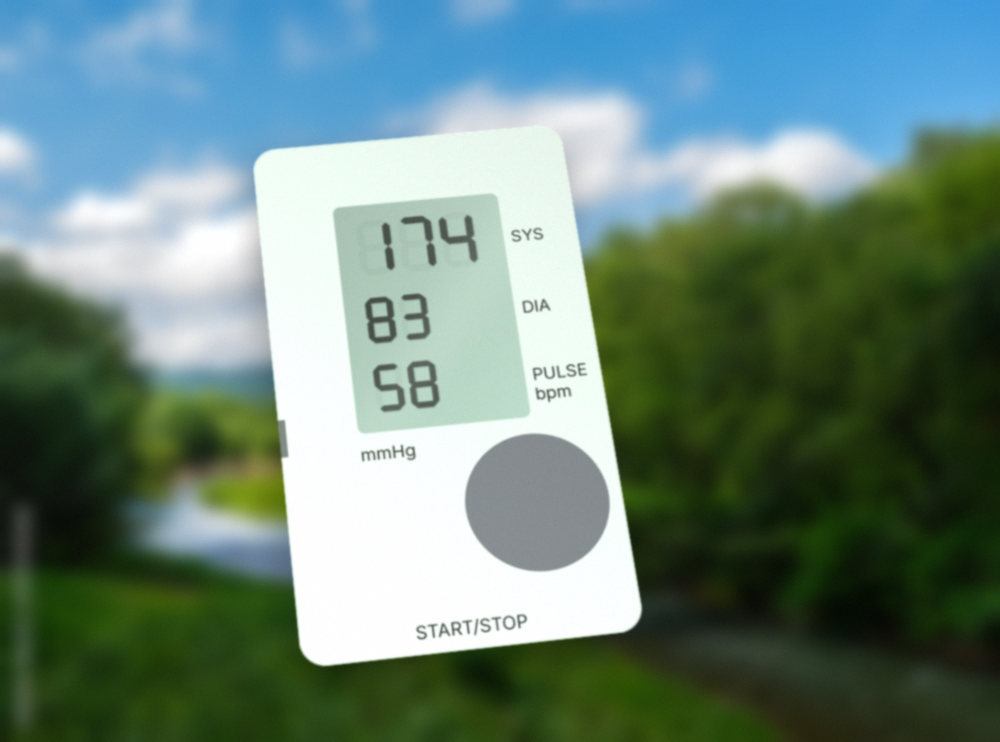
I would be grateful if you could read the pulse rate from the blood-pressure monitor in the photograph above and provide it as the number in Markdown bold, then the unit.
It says **58** bpm
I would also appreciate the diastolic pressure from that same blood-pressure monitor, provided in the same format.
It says **83** mmHg
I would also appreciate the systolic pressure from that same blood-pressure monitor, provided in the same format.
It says **174** mmHg
